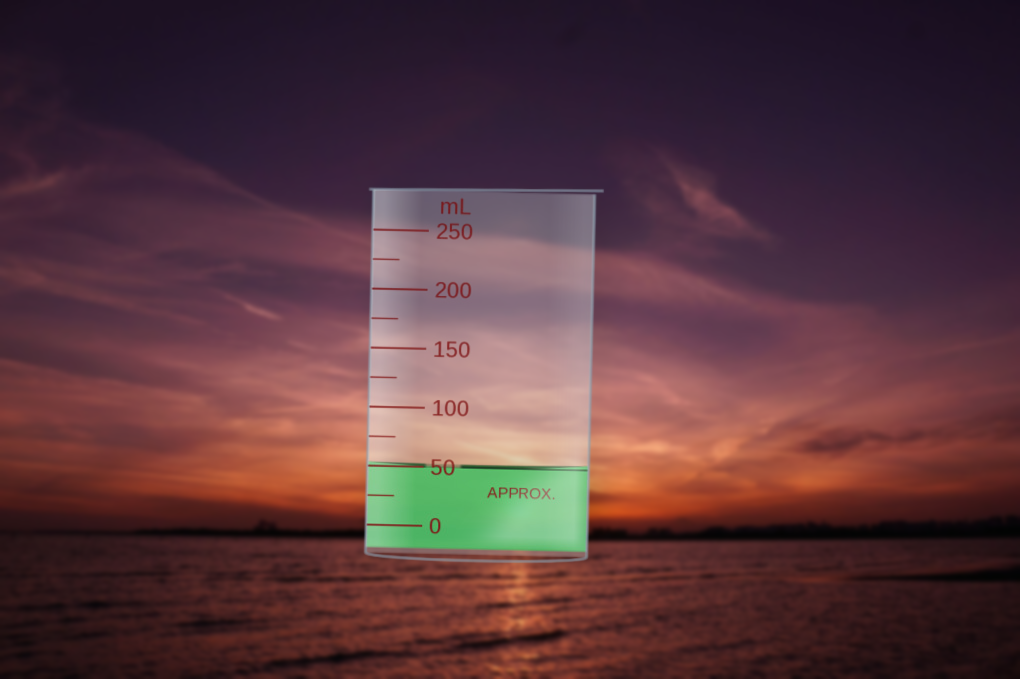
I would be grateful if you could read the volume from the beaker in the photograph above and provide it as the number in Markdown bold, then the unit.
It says **50** mL
